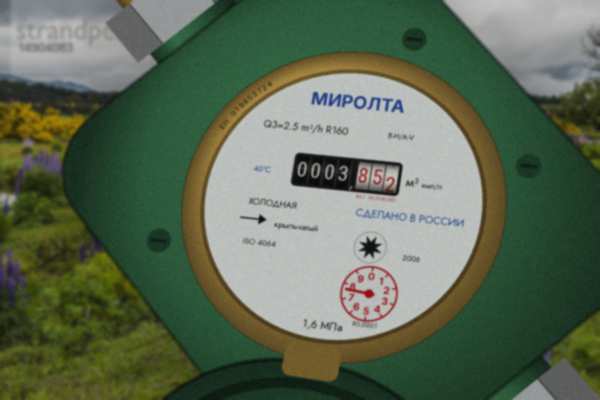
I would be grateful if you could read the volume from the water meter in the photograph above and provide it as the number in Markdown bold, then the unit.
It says **3.8517** m³
